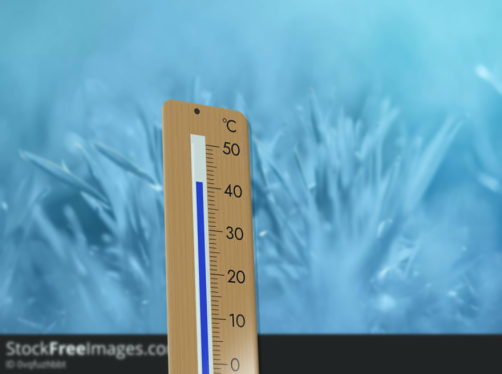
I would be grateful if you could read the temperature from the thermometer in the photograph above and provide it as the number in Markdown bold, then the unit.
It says **41** °C
